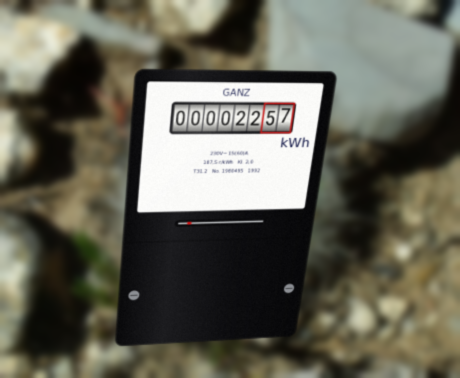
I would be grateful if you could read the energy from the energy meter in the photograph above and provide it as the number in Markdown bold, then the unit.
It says **22.57** kWh
